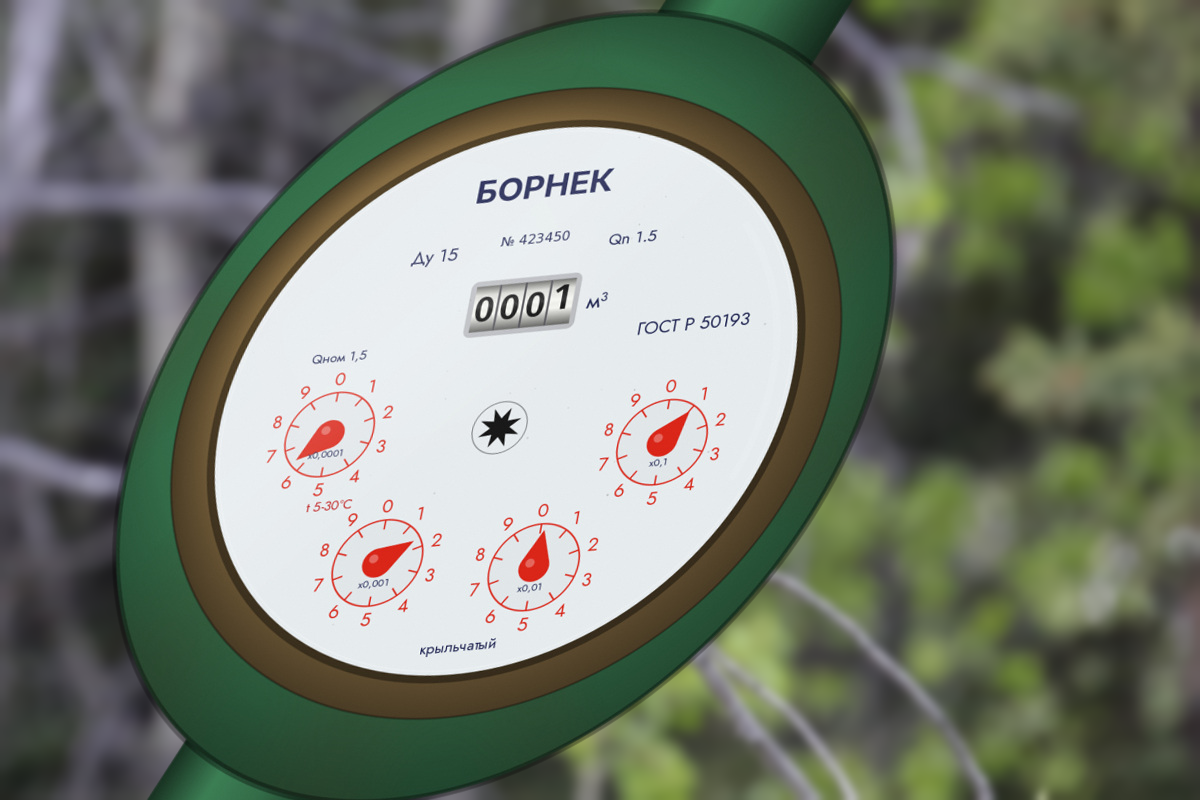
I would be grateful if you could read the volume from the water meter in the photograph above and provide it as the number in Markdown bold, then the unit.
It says **1.1016** m³
